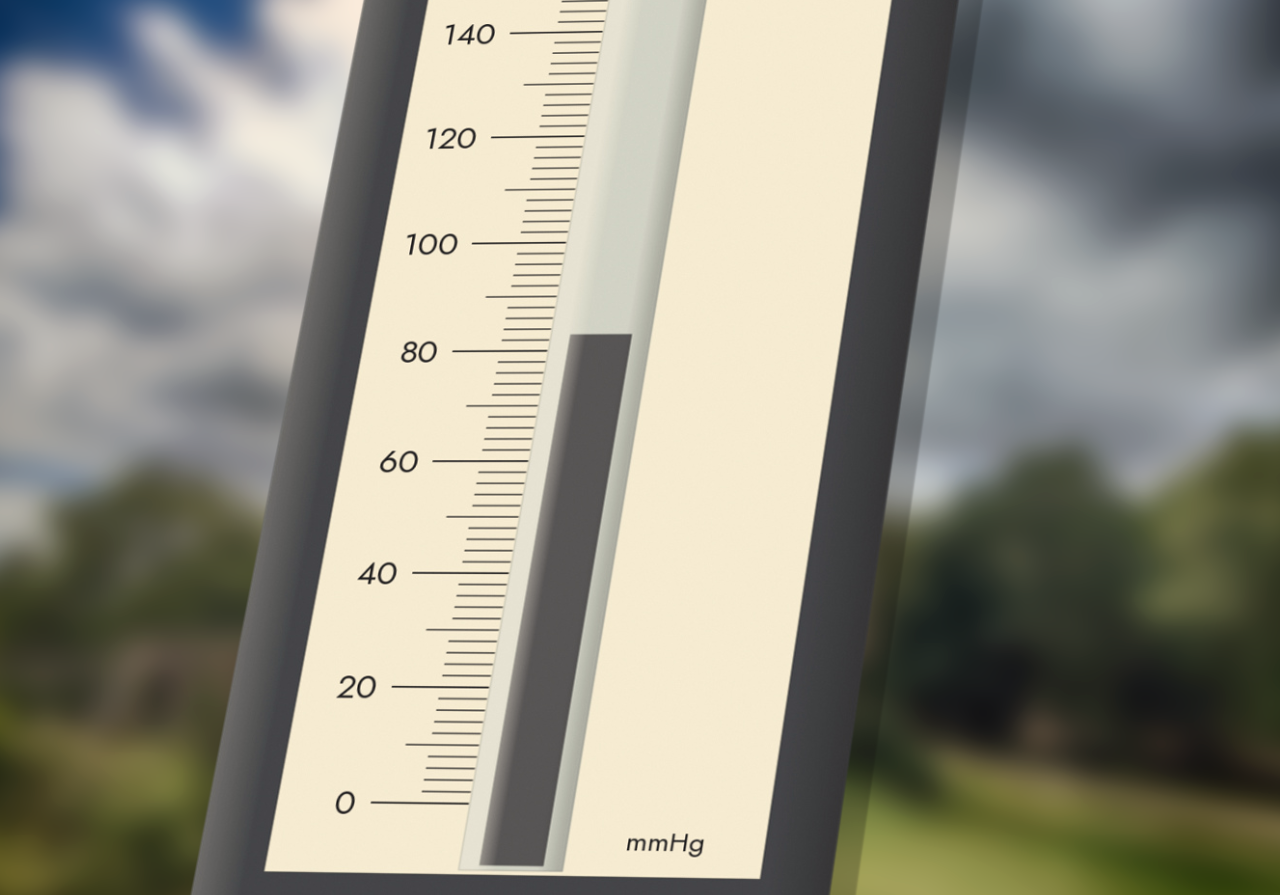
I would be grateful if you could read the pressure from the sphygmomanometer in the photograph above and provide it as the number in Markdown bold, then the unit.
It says **83** mmHg
